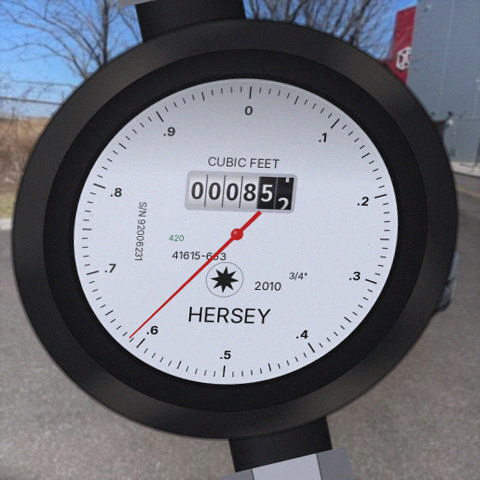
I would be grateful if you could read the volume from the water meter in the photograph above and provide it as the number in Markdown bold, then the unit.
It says **851.61** ft³
